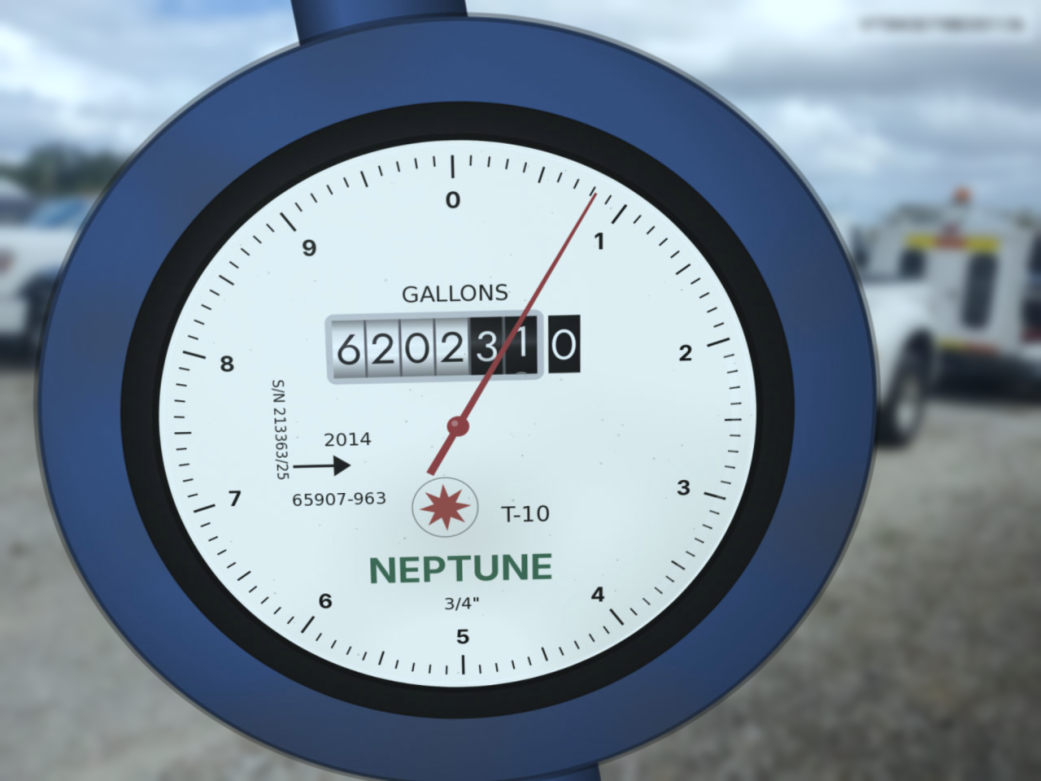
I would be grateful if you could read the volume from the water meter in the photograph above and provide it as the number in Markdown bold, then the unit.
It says **6202310.8** gal
